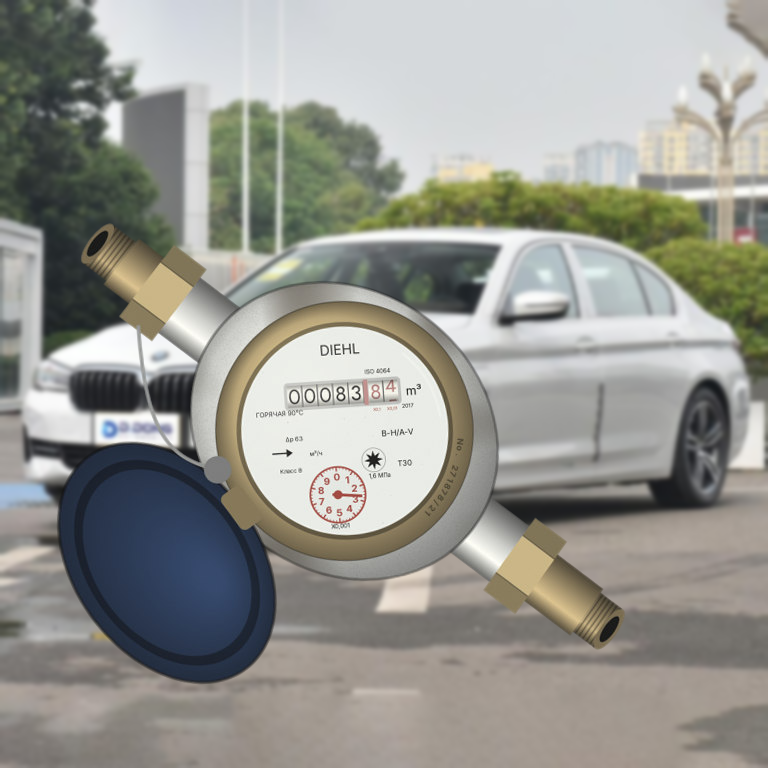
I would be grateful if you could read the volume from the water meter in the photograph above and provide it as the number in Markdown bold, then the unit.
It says **83.842** m³
